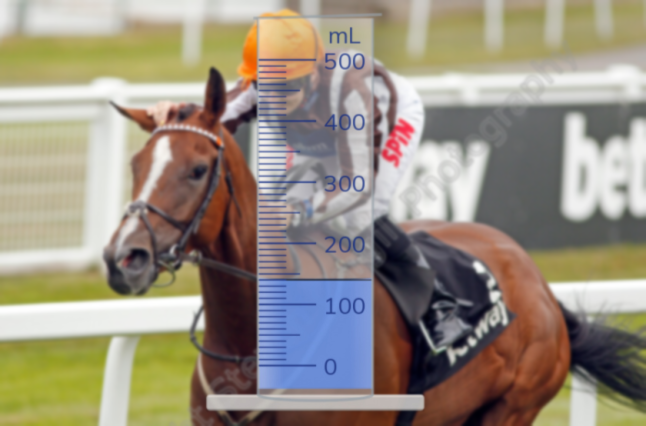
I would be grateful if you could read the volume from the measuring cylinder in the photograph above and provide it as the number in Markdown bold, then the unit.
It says **140** mL
